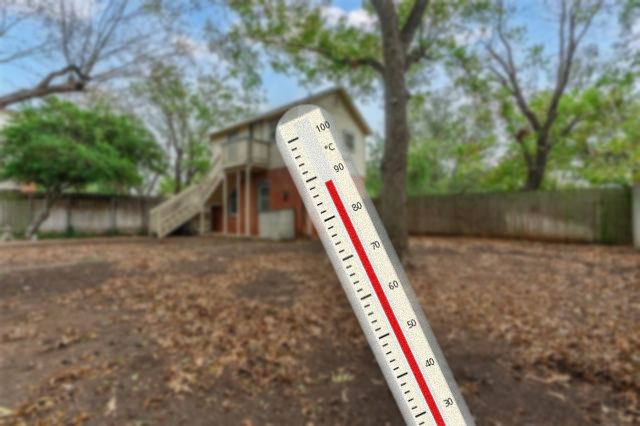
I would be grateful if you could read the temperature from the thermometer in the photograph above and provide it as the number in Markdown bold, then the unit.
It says **88** °C
